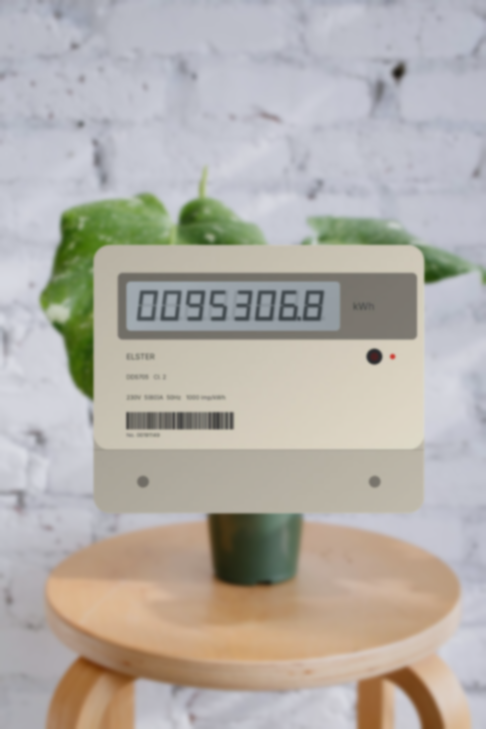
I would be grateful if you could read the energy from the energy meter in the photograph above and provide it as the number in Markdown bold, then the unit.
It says **95306.8** kWh
